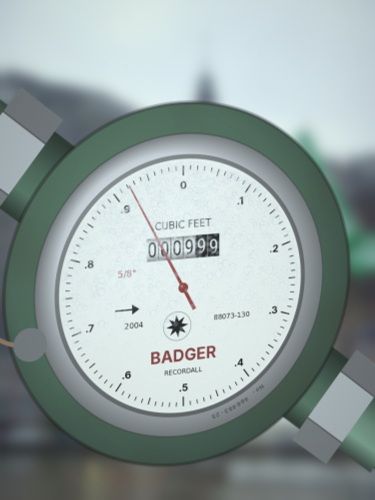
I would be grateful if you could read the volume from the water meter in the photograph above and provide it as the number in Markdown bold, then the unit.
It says **998.92** ft³
